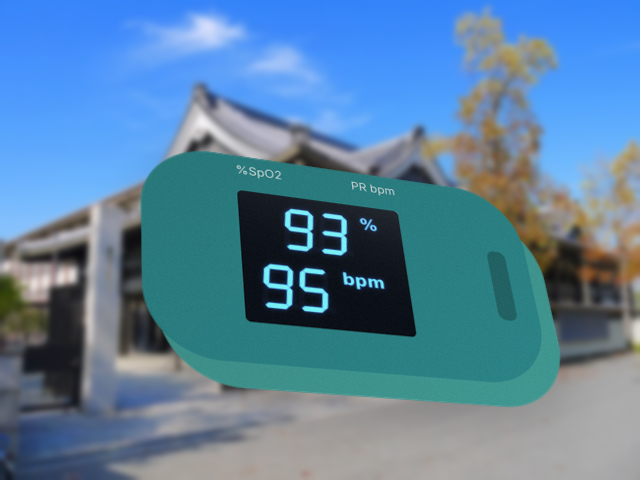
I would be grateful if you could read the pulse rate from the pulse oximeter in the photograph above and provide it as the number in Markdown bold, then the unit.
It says **95** bpm
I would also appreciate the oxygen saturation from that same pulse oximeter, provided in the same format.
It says **93** %
